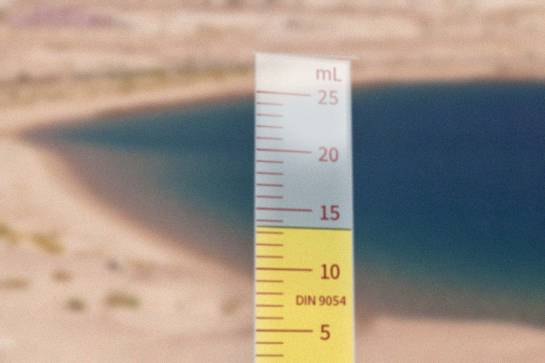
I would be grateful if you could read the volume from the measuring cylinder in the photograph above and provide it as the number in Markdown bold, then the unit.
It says **13.5** mL
